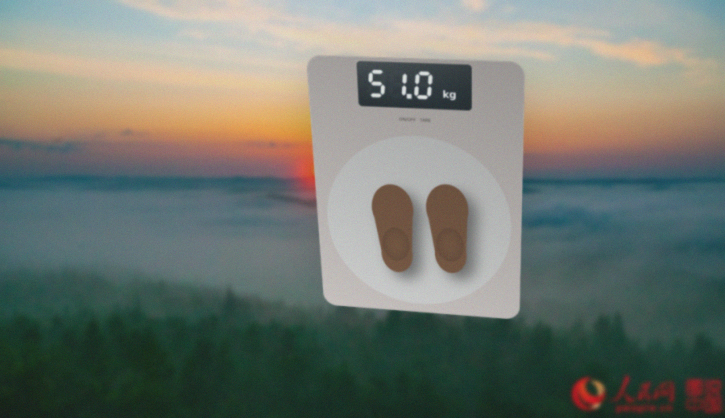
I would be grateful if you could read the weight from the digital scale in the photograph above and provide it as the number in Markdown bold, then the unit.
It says **51.0** kg
